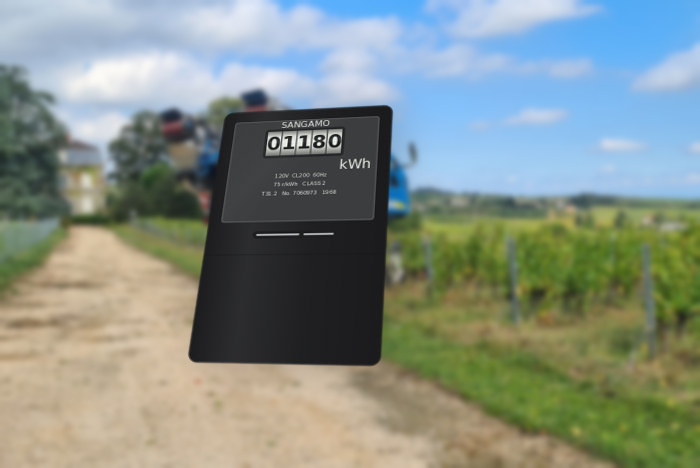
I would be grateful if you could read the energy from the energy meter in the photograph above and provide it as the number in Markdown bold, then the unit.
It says **1180** kWh
